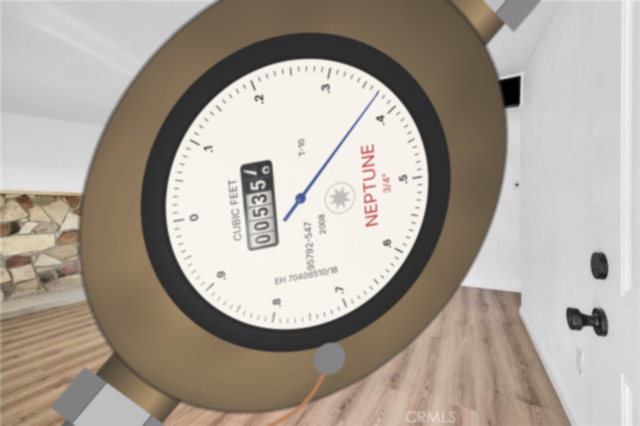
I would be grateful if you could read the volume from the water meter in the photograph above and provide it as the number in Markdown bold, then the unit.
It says **5357.37** ft³
